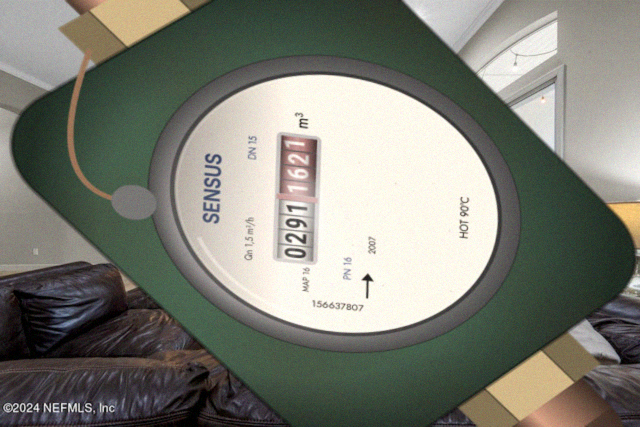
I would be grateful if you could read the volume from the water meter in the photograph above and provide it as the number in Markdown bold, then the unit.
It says **291.1621** m³
